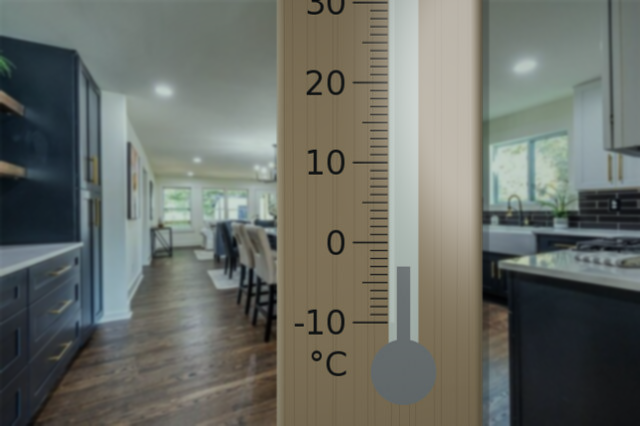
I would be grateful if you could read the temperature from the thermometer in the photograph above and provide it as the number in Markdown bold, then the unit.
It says **-3** °C
